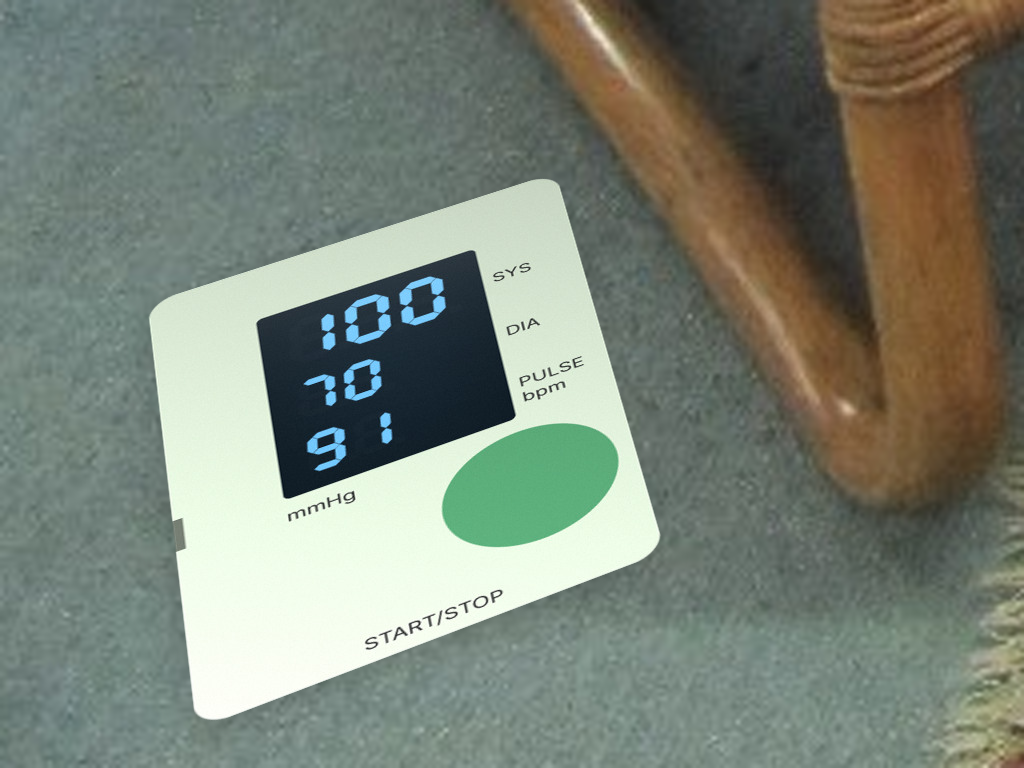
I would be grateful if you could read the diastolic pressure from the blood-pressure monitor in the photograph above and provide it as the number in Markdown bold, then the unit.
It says **70** mmHg
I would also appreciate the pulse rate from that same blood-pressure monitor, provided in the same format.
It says **91** bpm
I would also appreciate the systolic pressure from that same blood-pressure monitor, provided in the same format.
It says **100** mmHg
